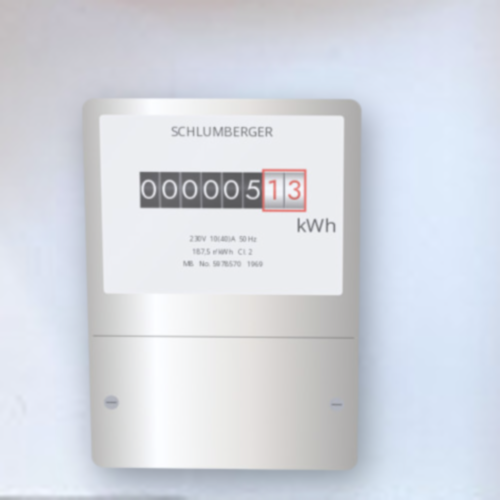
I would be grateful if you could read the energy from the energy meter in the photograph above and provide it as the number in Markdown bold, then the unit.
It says **5.13** kWh
